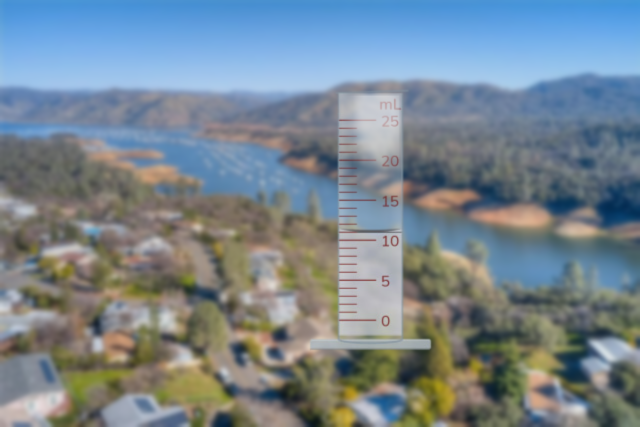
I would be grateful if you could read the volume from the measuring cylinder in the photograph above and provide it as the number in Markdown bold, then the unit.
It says **11** mL
